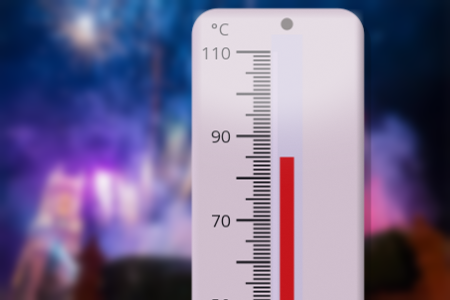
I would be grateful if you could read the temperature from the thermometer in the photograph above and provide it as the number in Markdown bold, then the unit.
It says **85** °C
